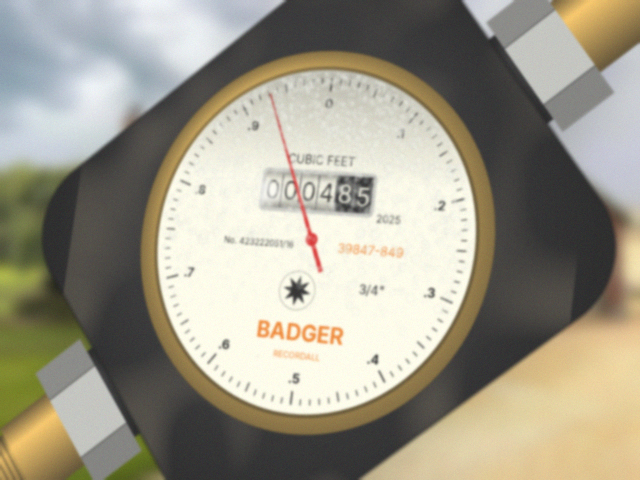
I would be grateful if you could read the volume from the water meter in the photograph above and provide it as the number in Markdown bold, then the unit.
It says **484.93** ft³
